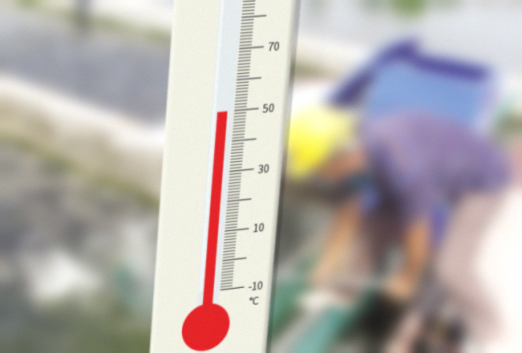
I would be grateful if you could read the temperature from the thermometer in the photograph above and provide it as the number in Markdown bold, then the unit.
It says **50** °C
